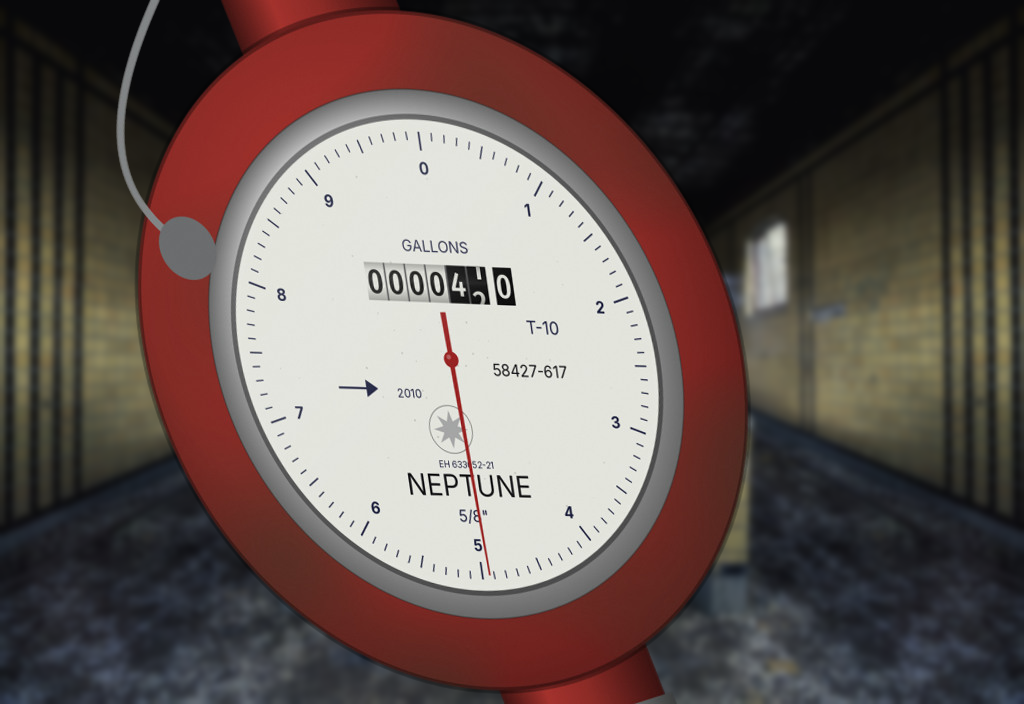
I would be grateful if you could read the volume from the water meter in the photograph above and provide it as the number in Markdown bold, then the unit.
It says **414.9** gal
